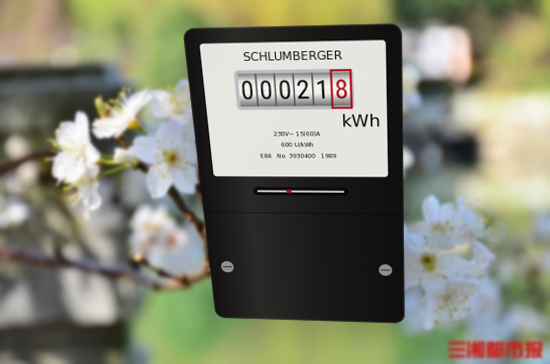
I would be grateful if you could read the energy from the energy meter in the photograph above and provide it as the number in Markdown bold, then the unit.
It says **21.8** kWh
